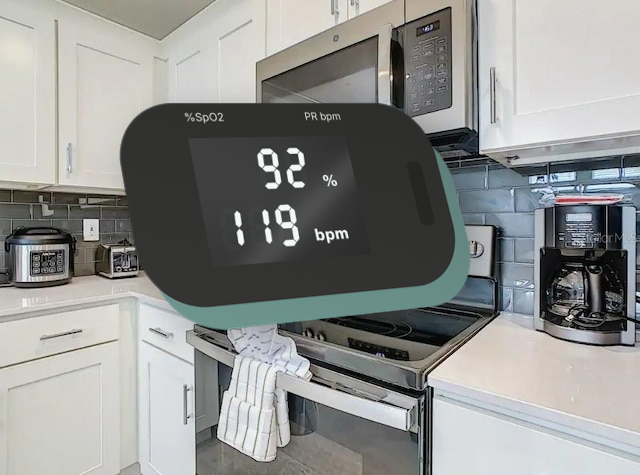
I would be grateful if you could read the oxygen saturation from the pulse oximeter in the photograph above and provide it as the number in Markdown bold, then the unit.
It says **92** %
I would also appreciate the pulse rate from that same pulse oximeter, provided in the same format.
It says **119** bpm
